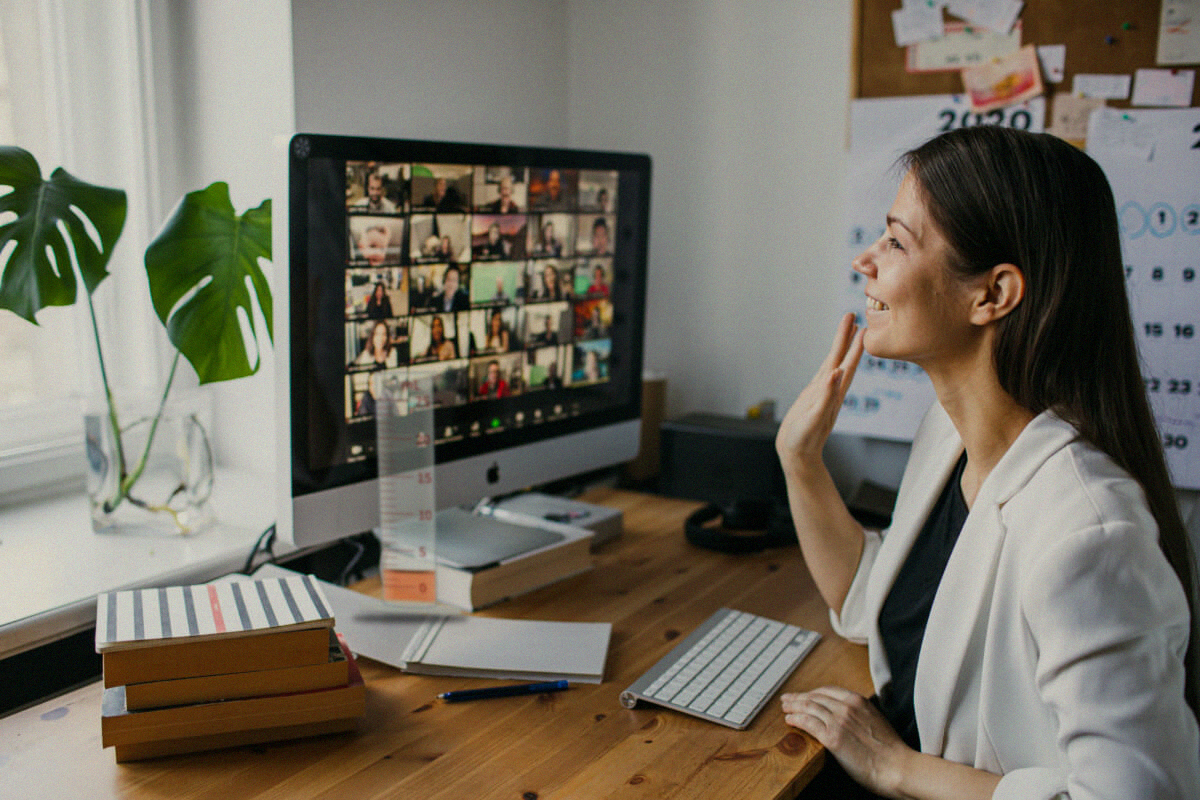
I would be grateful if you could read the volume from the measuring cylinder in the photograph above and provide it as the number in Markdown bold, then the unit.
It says **2** mL
